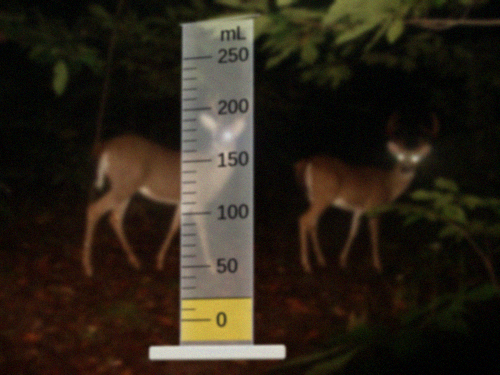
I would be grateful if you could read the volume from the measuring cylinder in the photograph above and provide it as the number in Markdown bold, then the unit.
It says **20** mL
